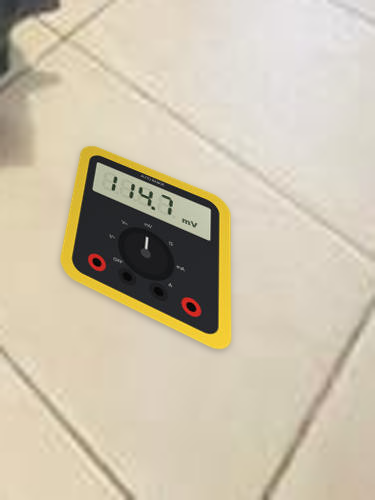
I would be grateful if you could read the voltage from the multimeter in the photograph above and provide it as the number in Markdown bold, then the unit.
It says **114.7** mV
